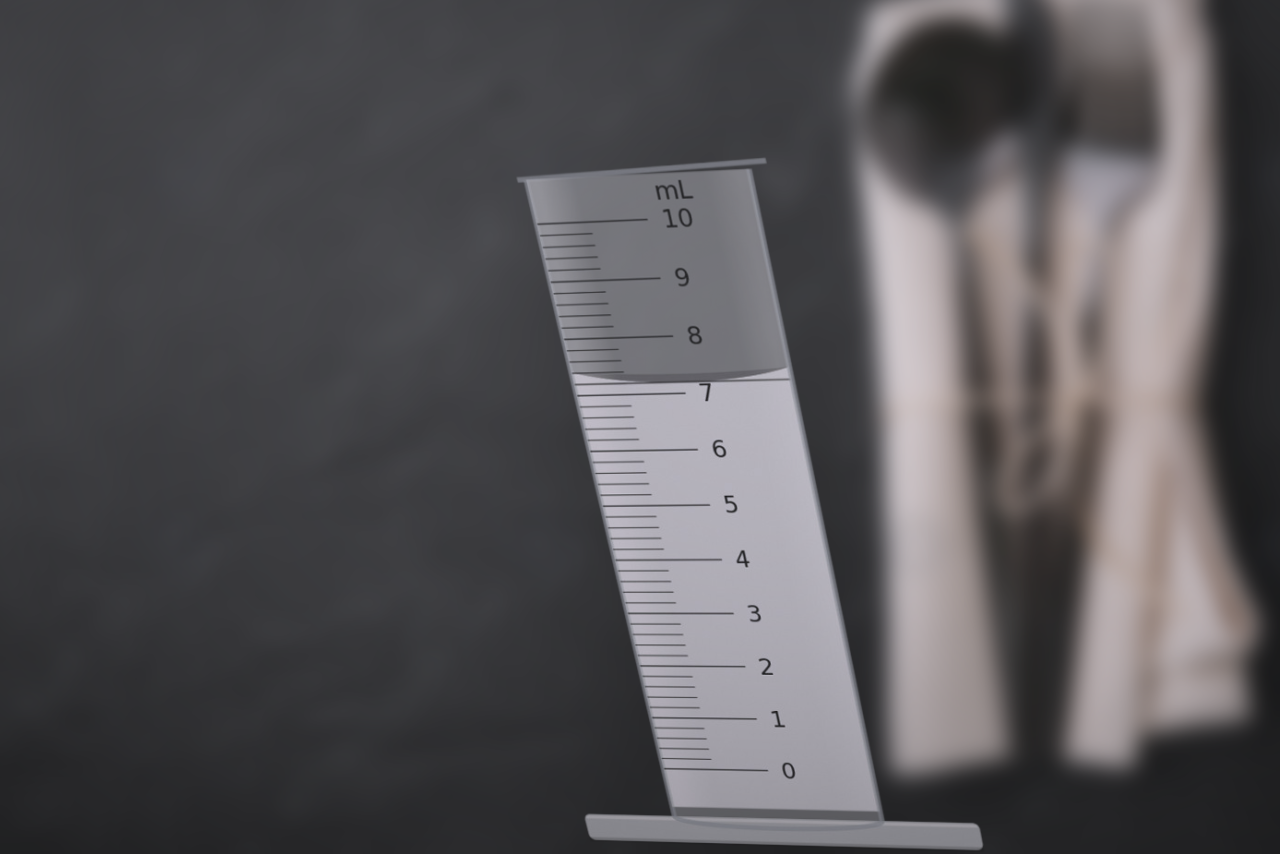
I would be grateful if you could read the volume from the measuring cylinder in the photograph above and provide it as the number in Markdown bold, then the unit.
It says **7.2** mL
